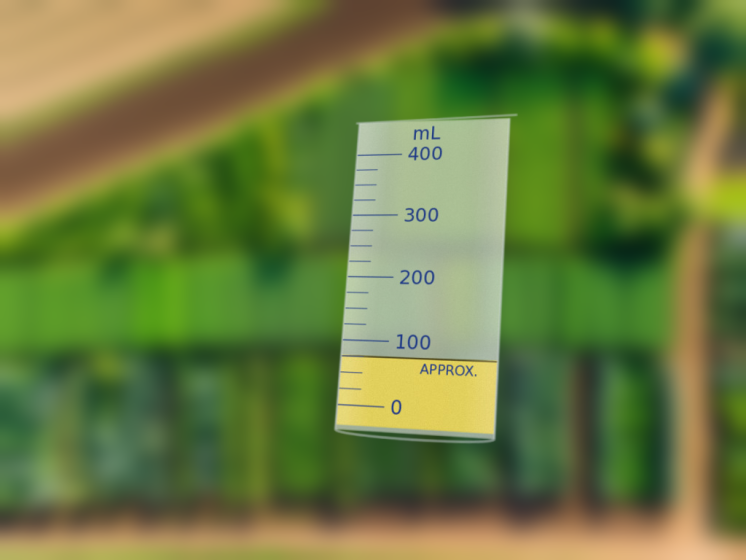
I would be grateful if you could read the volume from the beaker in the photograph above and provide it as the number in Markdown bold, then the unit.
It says **75** mL
